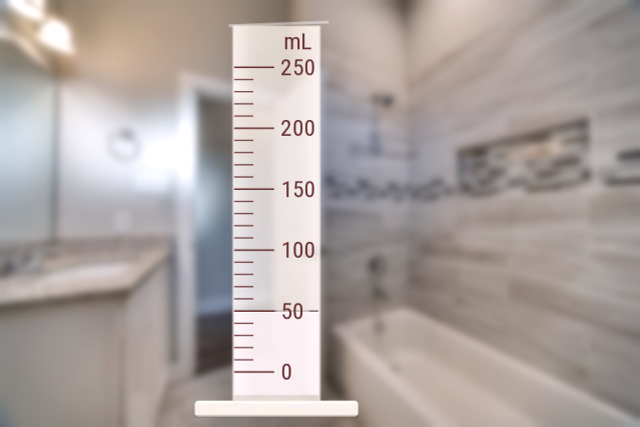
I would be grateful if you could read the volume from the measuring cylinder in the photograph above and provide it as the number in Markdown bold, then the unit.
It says **50** mL
